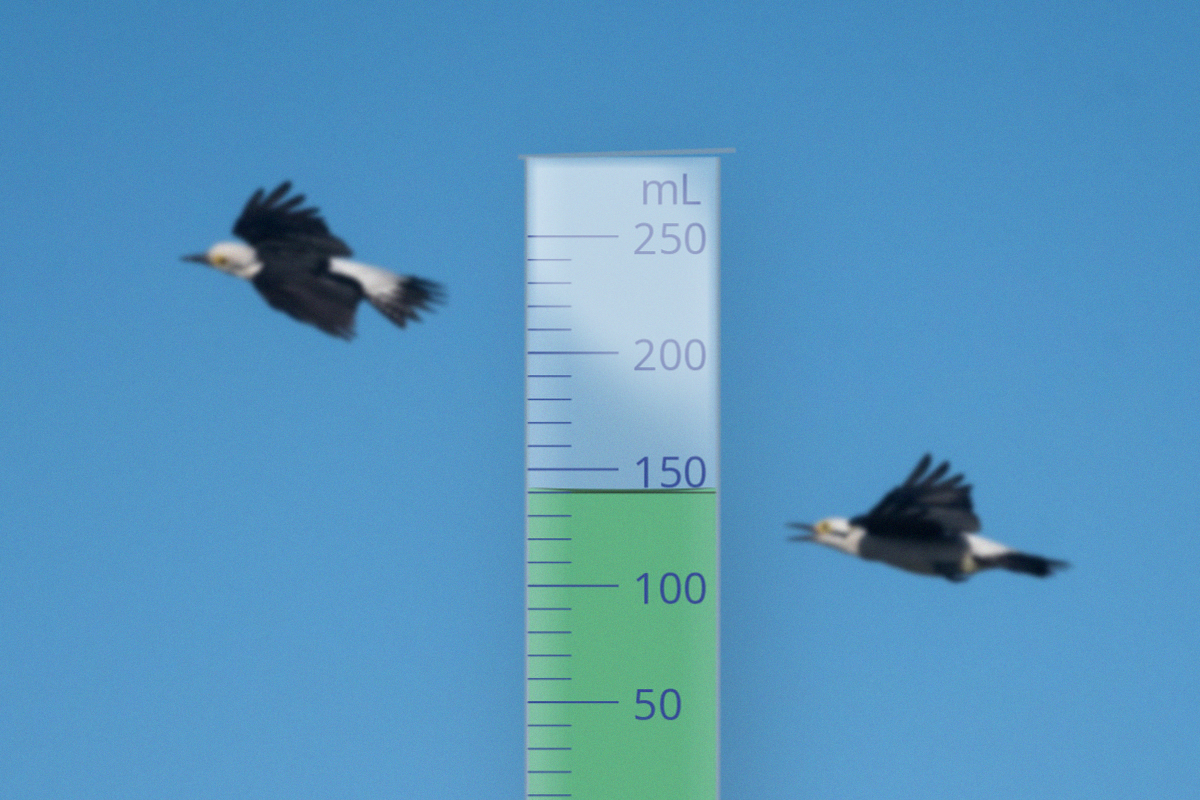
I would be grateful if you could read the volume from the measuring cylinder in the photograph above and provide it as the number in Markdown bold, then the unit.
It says **140** mL
